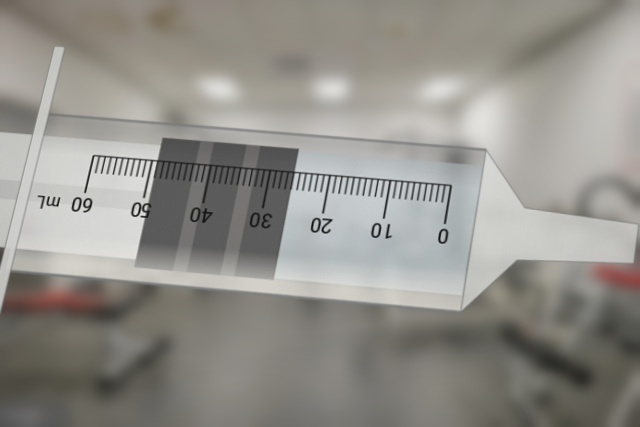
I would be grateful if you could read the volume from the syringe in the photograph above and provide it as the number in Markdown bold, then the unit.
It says **26** mL
